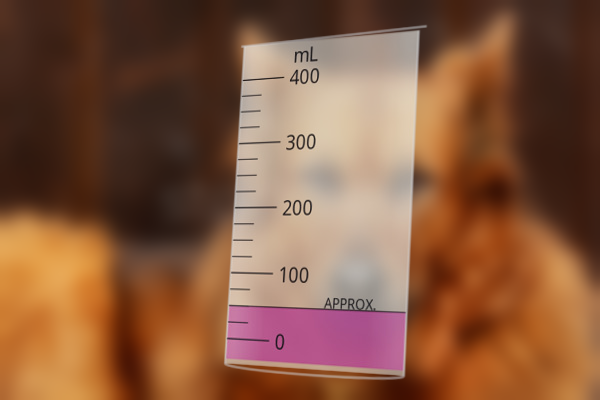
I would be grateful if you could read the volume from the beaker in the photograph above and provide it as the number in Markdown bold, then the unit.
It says **50** mL
